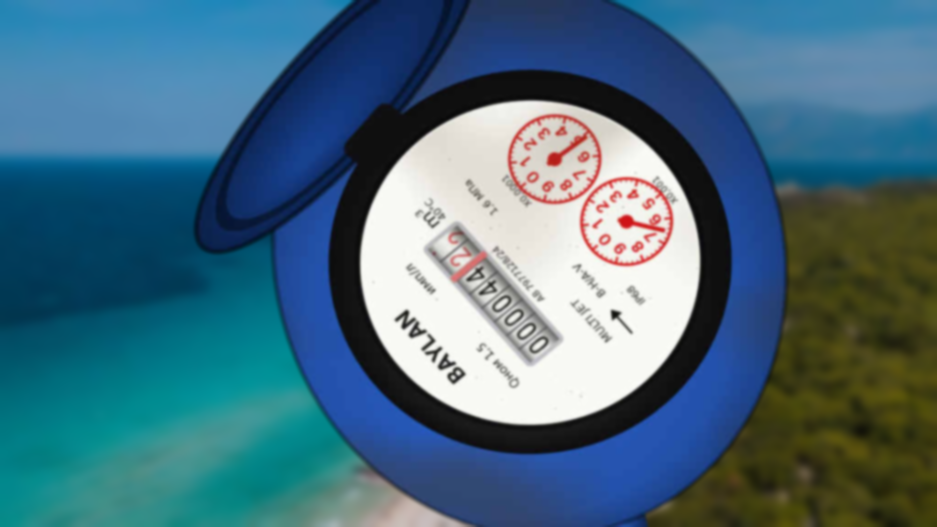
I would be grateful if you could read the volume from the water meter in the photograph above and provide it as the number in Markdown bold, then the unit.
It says **44.2165** m³
